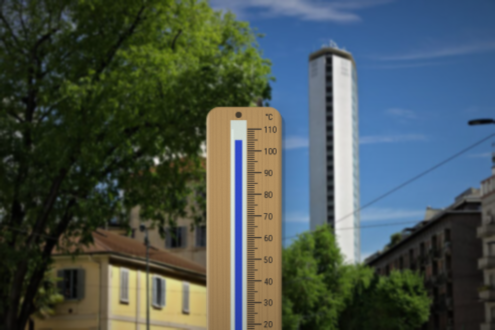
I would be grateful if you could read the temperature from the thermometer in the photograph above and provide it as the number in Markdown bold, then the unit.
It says **105** °C
